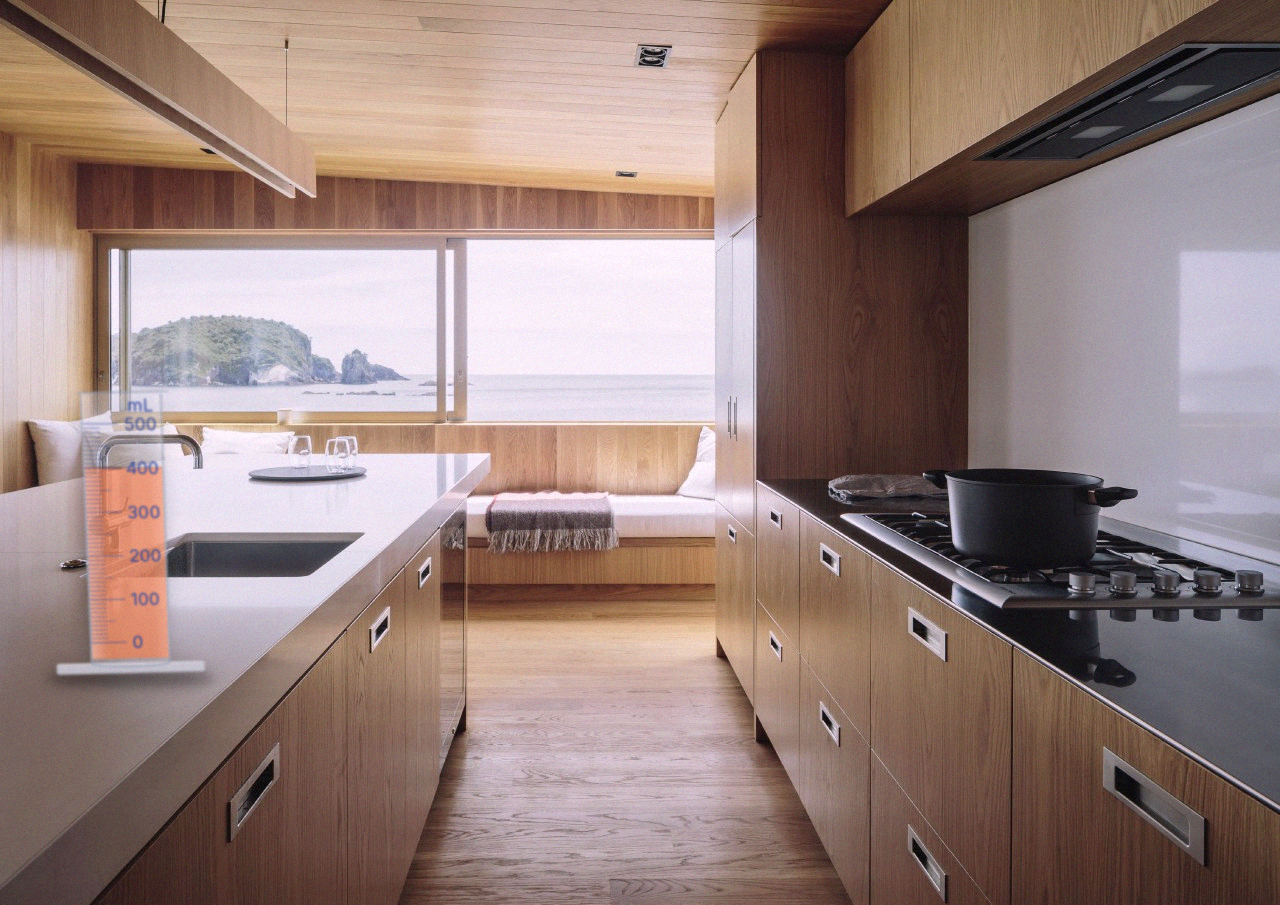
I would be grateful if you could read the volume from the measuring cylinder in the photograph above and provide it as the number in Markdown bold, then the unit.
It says **400** mL
